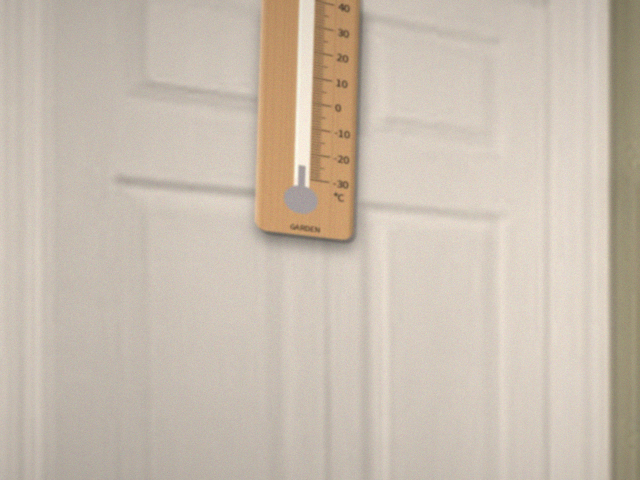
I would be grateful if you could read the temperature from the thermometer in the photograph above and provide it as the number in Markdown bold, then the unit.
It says **-25** °C
